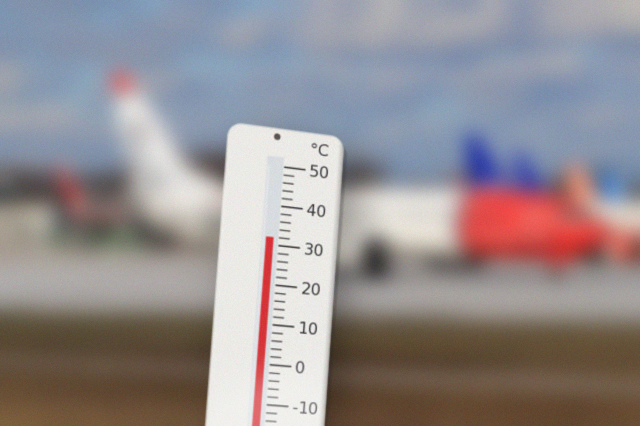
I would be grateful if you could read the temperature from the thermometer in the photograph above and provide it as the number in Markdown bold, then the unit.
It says **32** °C
